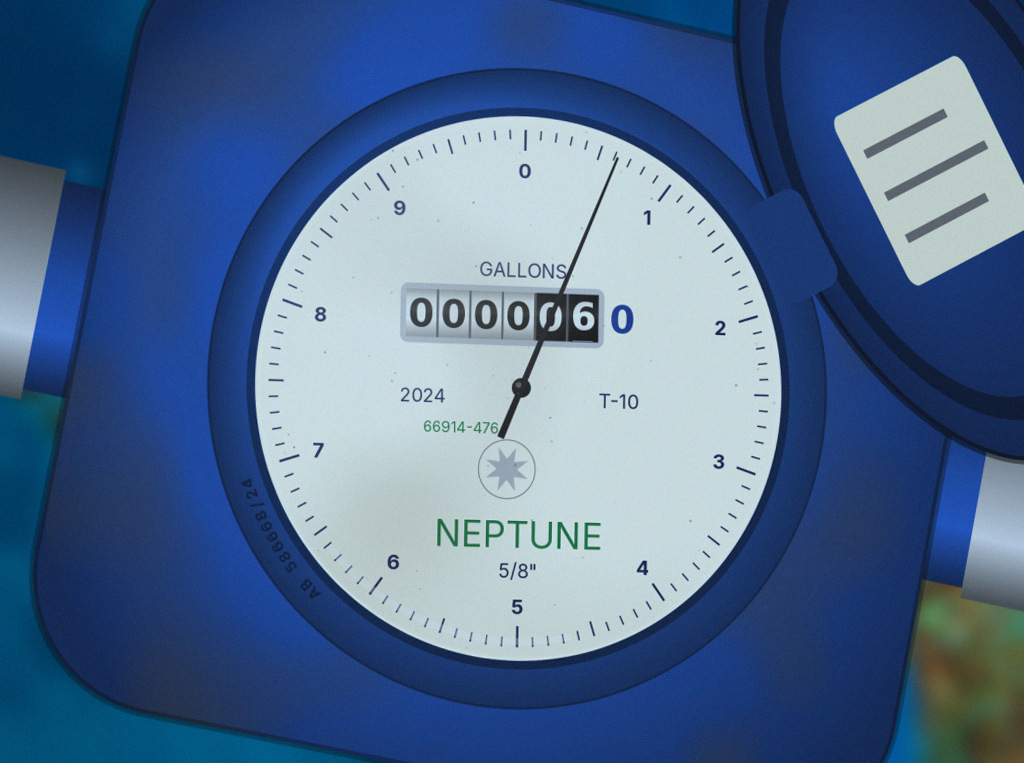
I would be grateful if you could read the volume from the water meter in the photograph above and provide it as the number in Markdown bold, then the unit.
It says **60.6** gal
